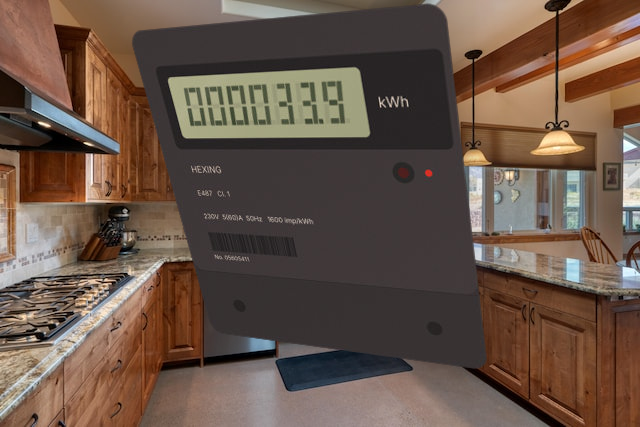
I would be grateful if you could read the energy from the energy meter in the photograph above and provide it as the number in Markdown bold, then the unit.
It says **33.9** kWh
